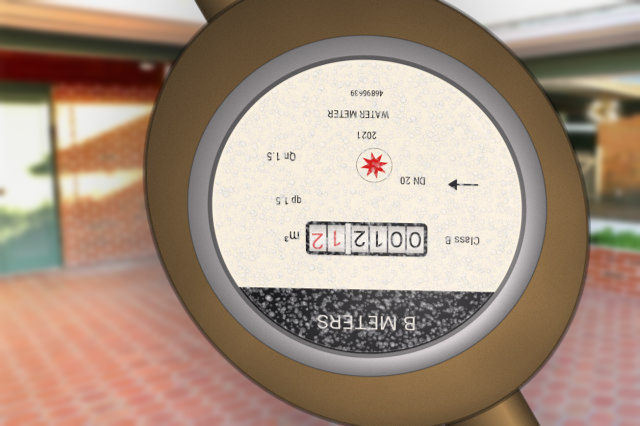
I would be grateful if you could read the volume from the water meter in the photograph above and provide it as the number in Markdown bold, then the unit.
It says **12.12** m³
